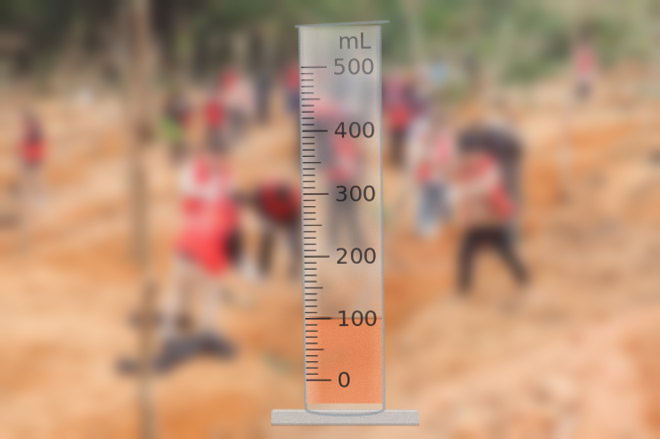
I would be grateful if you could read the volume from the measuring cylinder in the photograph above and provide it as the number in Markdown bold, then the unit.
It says **100** mL
